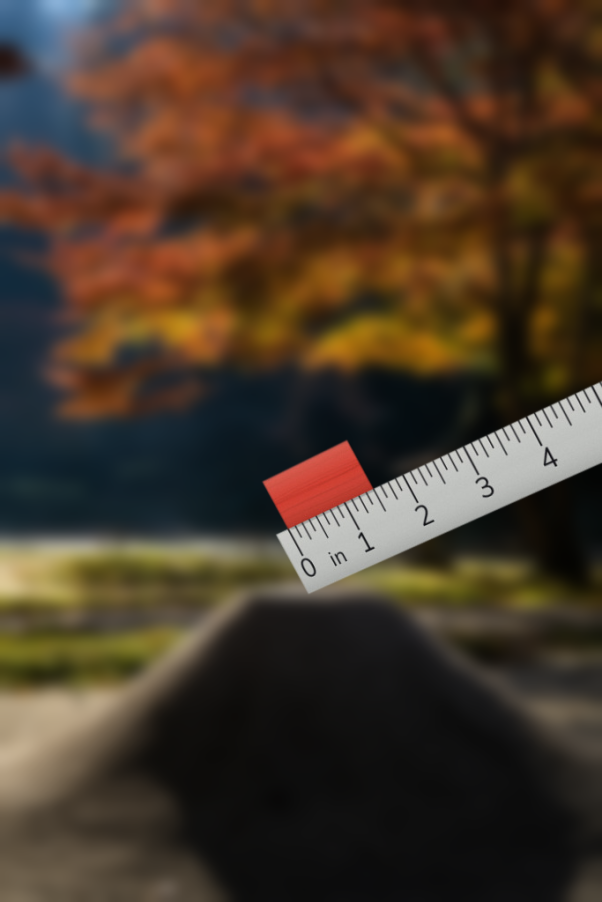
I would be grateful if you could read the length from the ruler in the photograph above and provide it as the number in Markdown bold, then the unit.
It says **1.5** in
